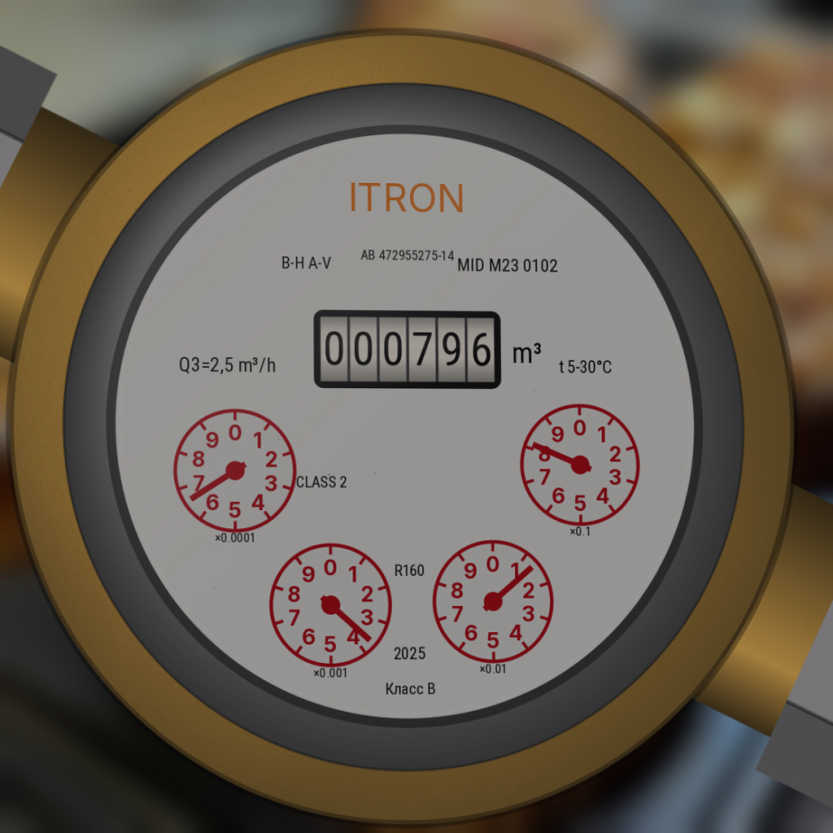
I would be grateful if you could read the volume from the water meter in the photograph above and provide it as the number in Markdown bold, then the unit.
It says **796.8136** m³
